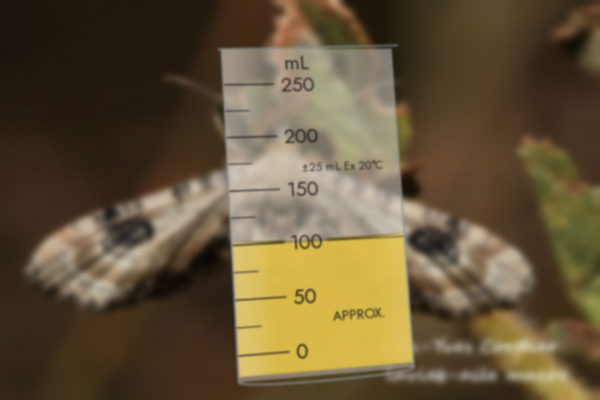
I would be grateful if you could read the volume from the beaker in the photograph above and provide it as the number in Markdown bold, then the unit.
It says **100** mL
